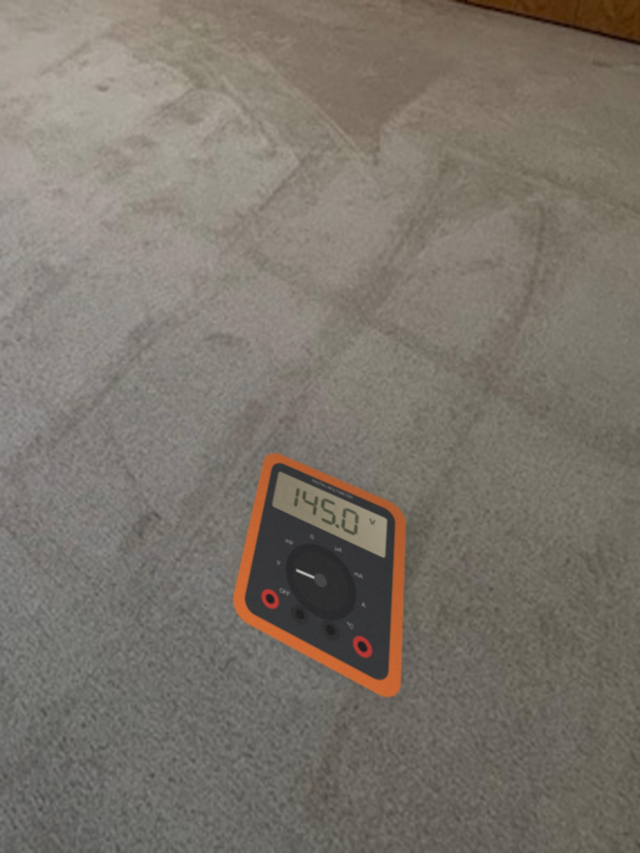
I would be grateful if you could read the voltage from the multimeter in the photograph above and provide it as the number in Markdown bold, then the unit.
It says **145.0** V
